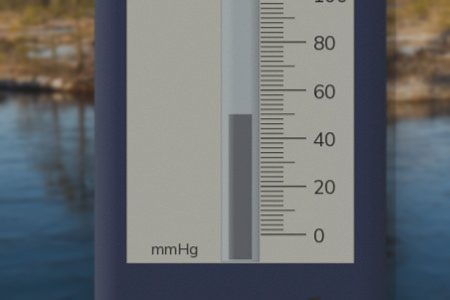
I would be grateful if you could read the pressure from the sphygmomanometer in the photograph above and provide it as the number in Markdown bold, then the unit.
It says **50** mmHg
